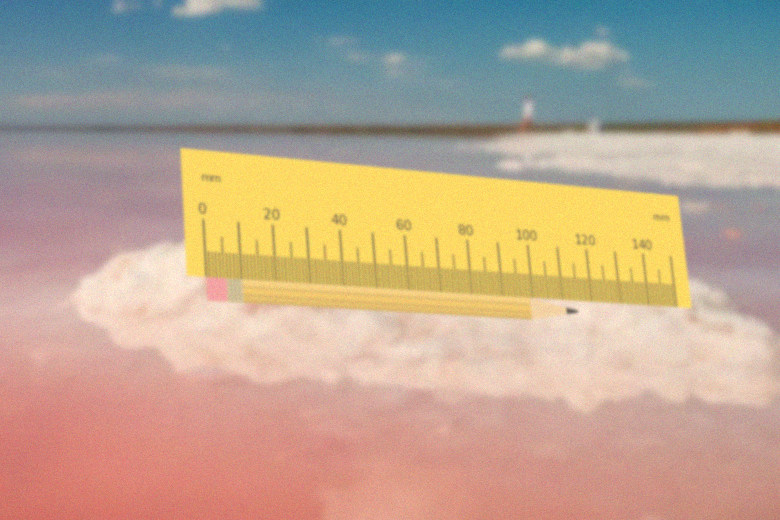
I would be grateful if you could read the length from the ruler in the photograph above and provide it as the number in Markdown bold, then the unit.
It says **115** mm
